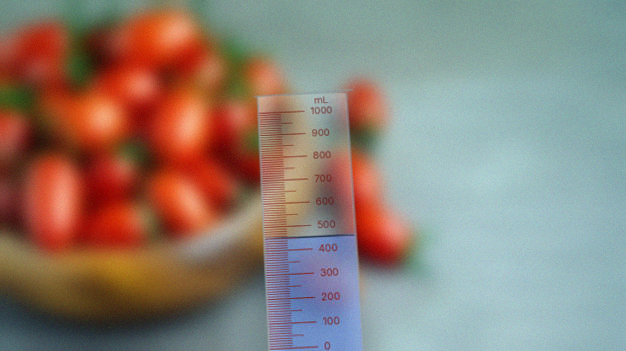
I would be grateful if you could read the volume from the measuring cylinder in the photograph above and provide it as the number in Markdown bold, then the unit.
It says **450** mL
